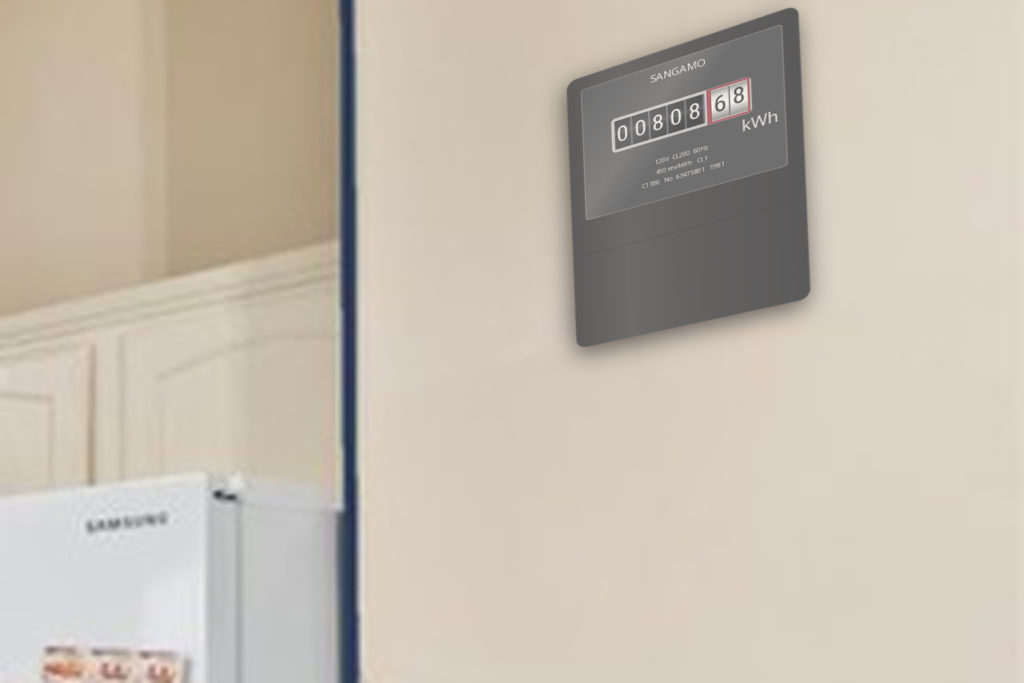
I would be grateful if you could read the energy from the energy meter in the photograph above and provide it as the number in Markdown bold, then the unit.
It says **808.68** kWh
